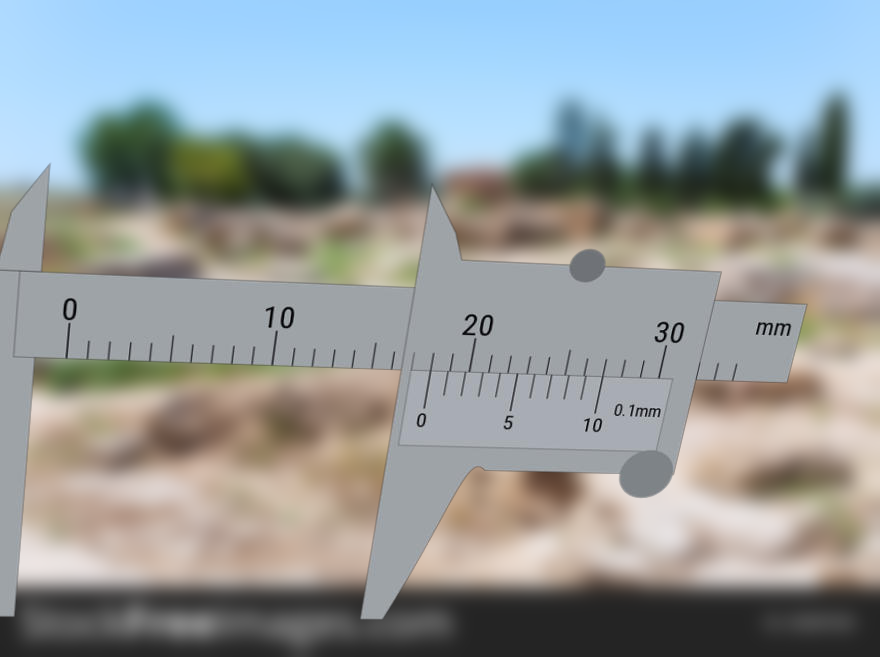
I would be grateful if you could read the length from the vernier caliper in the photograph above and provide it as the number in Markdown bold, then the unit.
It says **18.0** mm
